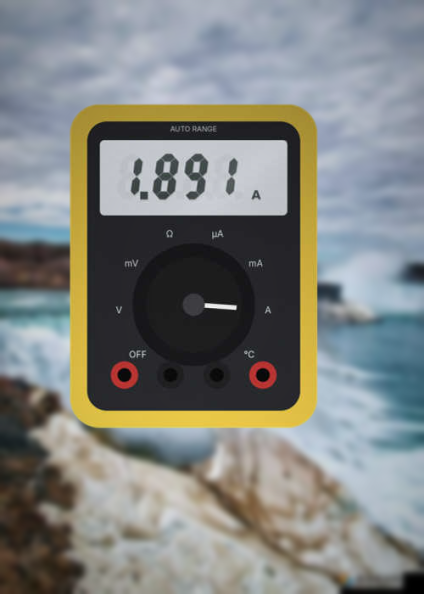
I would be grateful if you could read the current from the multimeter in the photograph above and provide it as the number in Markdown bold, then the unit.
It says **1.891** A
